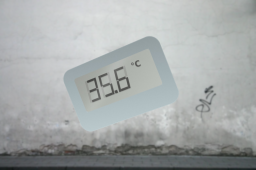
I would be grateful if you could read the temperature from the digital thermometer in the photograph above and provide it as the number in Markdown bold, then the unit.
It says **35.6** °C
